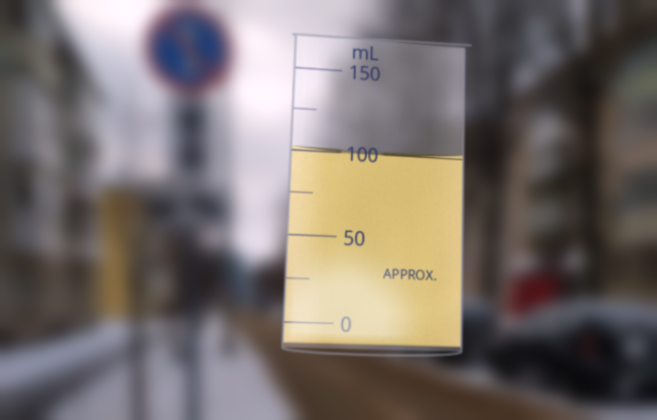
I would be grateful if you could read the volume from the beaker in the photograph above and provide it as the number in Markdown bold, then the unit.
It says **100** mL
